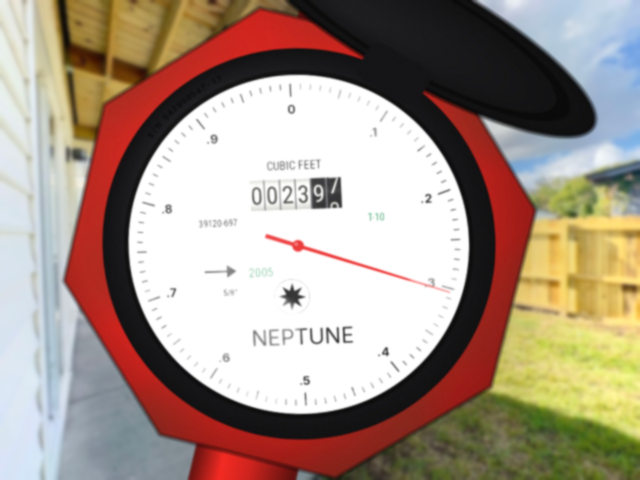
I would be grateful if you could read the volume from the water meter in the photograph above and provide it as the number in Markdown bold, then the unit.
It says **2397.30** ft³
